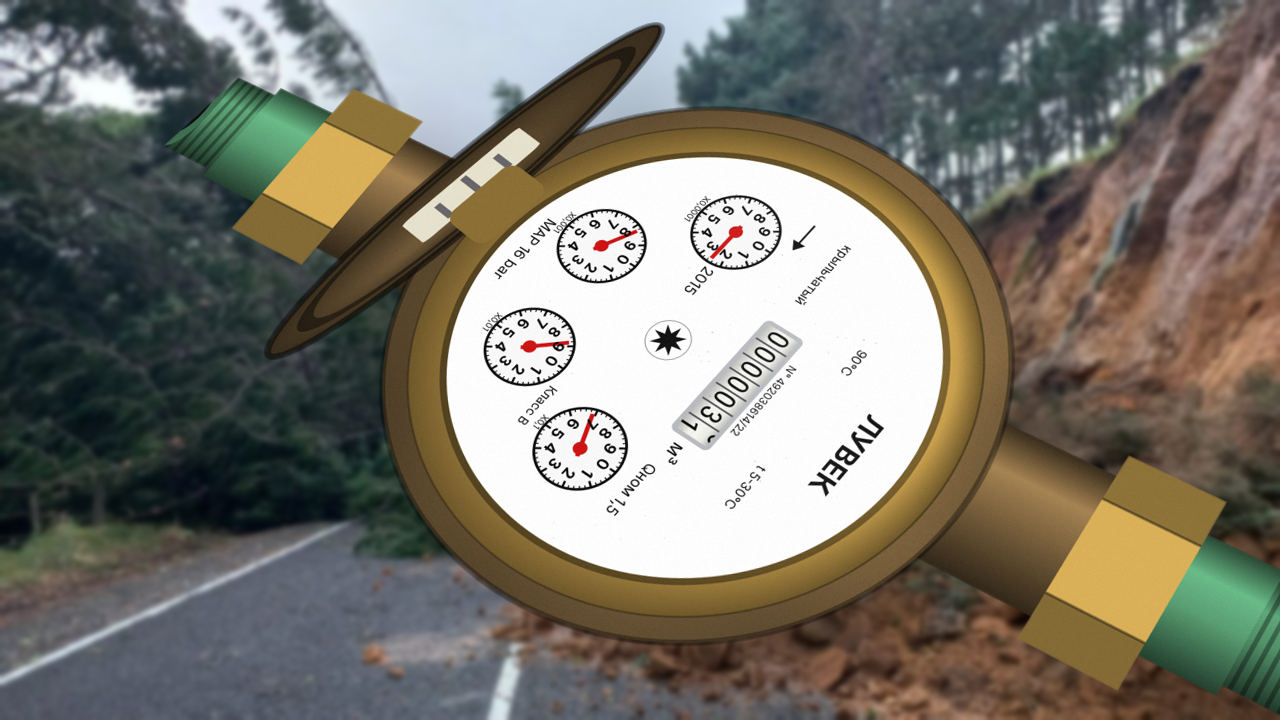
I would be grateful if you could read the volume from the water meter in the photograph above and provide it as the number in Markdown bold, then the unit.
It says **30.6882** m³
